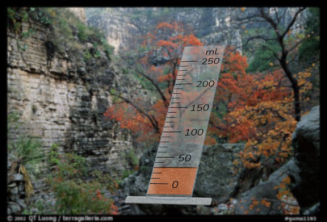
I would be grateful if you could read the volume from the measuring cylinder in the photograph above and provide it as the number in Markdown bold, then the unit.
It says **30** mL
